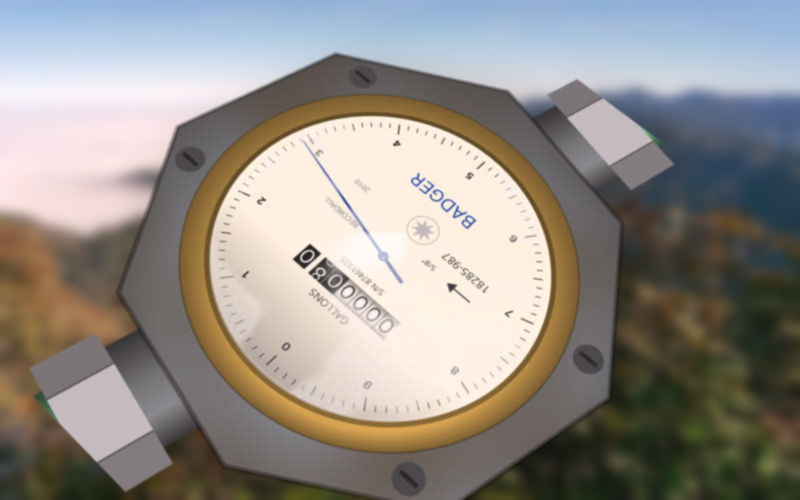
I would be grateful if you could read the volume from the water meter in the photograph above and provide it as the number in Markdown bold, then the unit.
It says **82.9** gal
